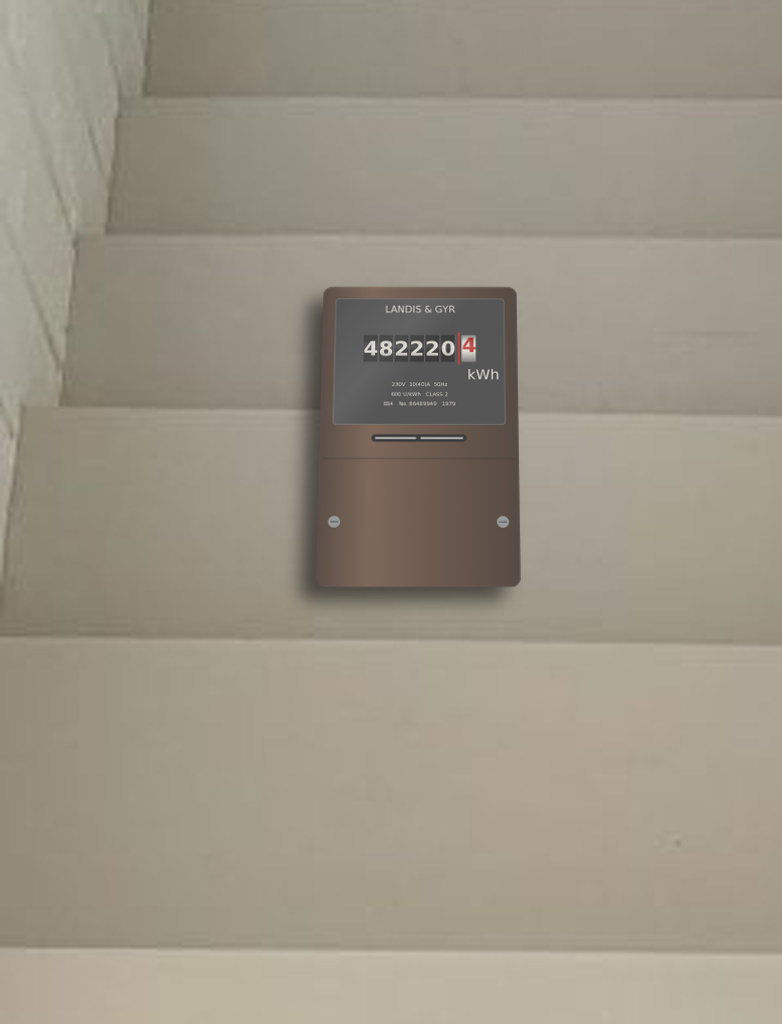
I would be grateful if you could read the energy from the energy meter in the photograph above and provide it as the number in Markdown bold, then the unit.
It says **482220.4** kWh
